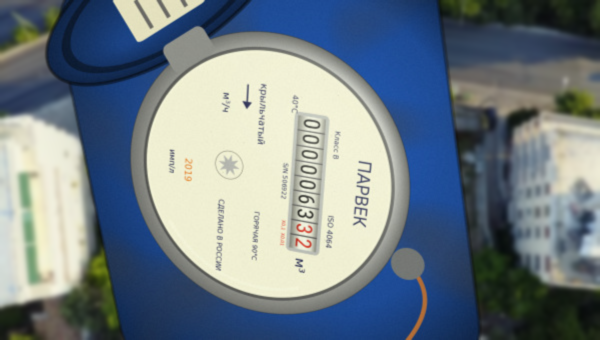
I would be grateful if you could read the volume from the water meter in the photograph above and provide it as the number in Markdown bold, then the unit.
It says **63.32** m³
